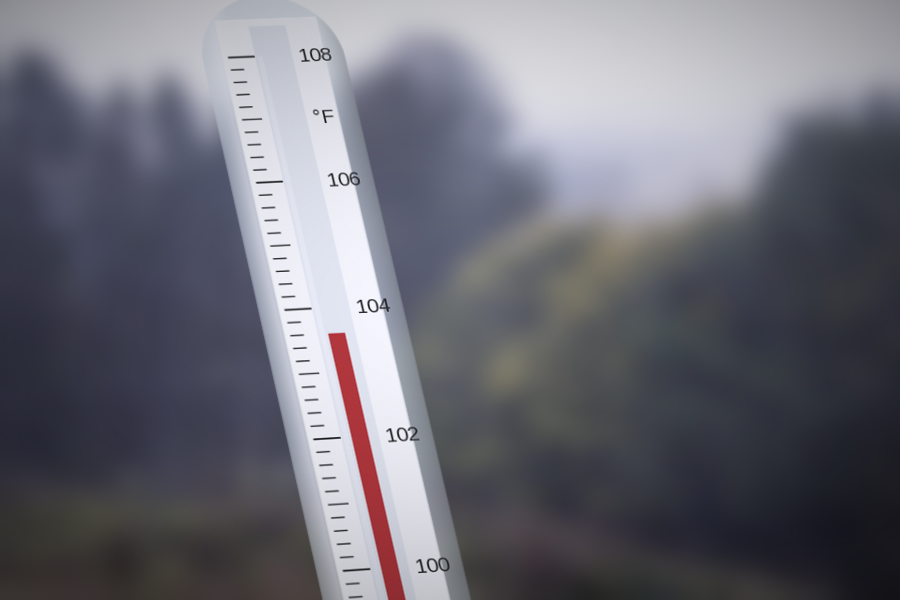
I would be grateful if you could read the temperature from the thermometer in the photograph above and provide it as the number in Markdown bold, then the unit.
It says **103.6** °F
